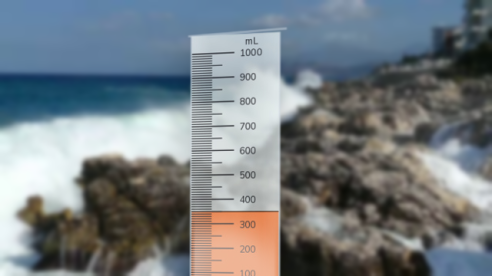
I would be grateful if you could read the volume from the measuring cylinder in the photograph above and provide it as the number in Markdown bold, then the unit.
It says **350** mL
